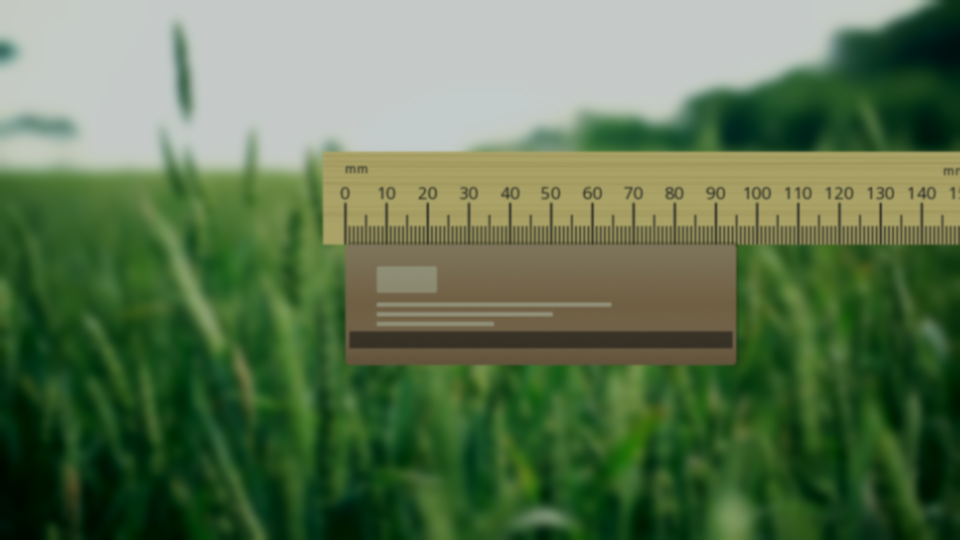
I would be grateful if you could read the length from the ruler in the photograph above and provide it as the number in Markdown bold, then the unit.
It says **95** mm
